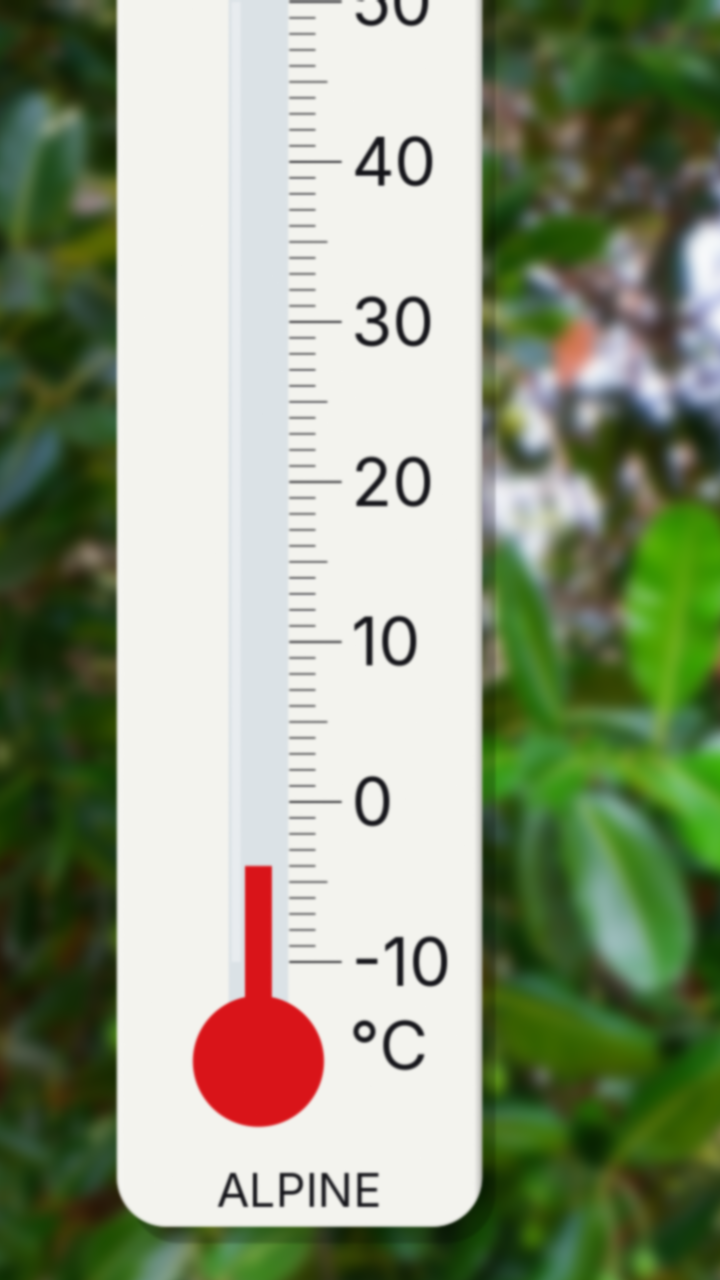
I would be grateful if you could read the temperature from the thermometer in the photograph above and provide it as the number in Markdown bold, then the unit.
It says **-4** °C
